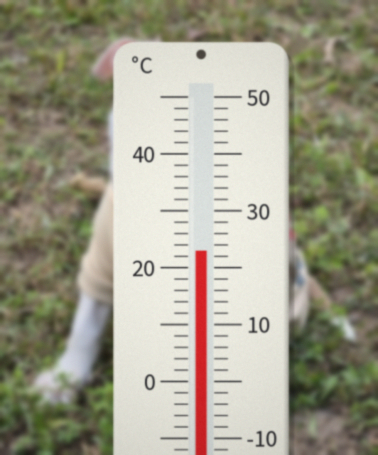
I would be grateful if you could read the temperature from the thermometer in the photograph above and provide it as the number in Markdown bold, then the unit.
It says **23** °C
